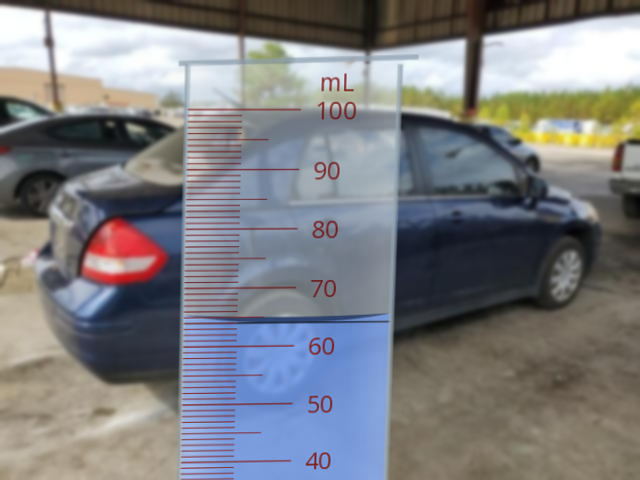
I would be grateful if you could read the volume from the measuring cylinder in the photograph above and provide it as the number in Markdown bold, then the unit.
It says **64** mL
